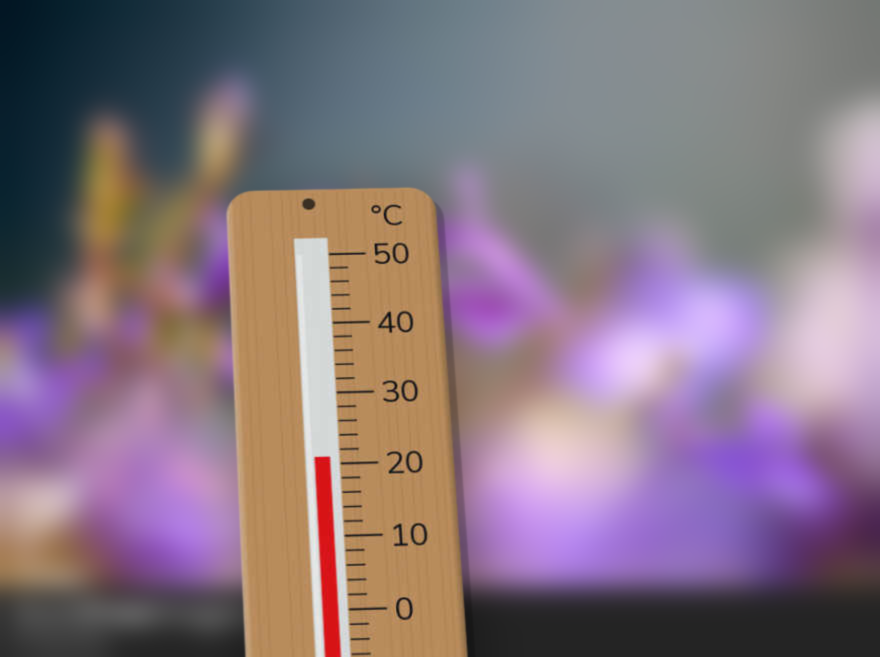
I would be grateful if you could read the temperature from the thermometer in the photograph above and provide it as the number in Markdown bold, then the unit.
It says **21** °C
